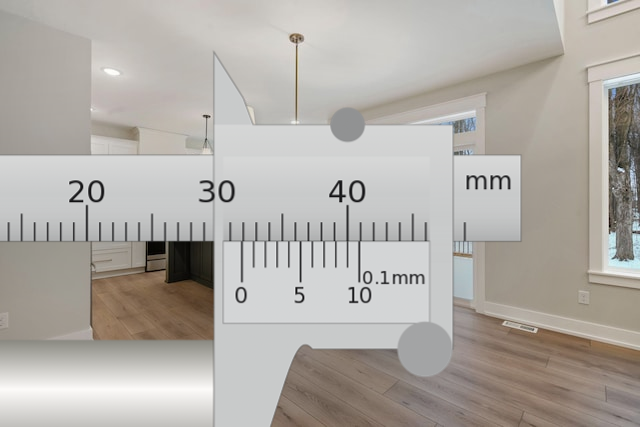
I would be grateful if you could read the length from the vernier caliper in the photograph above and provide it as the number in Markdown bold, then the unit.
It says **31.9** mm
